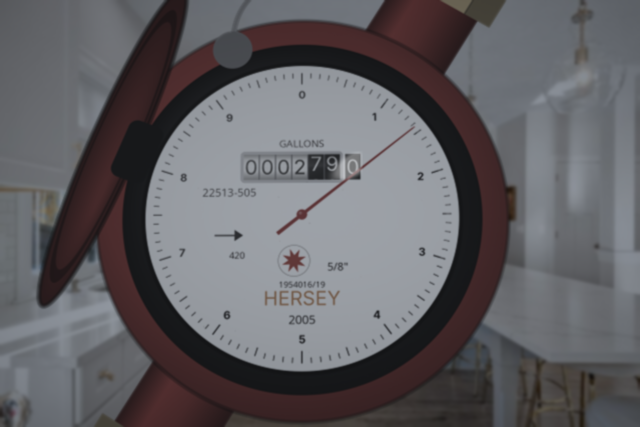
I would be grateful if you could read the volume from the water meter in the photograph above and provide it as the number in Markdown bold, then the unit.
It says **2791.4** gal
